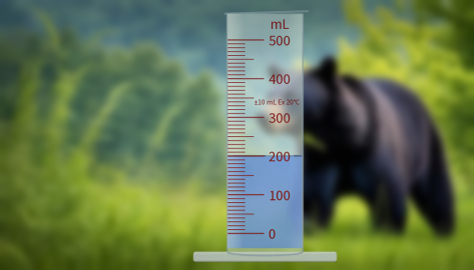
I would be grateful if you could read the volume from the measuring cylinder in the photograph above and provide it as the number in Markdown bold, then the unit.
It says **200** mL
